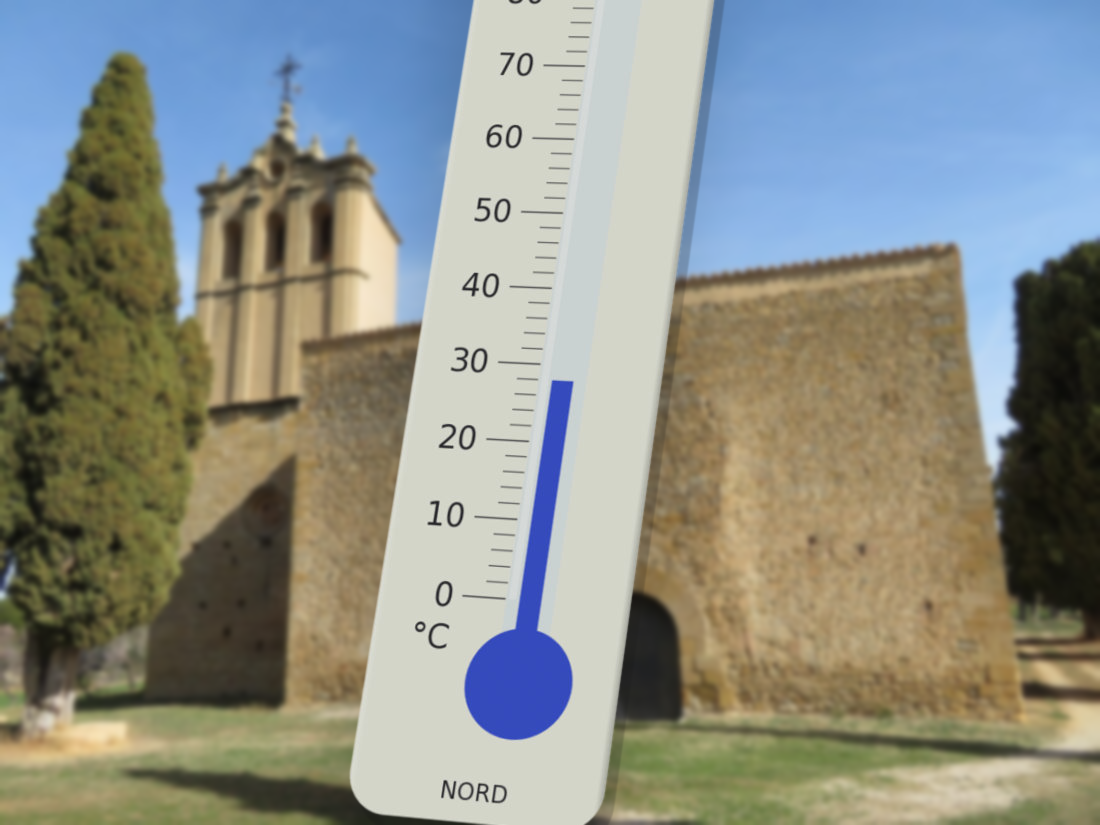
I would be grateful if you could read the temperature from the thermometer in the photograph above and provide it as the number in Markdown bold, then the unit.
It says **28** °C
